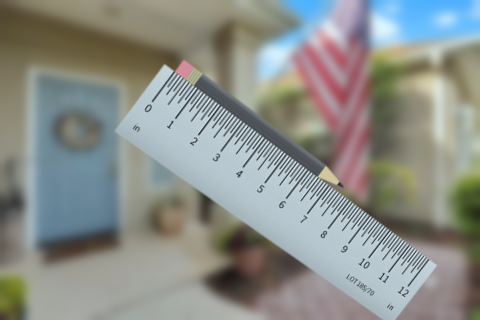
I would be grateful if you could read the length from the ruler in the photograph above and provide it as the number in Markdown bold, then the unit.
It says **7.5** in
